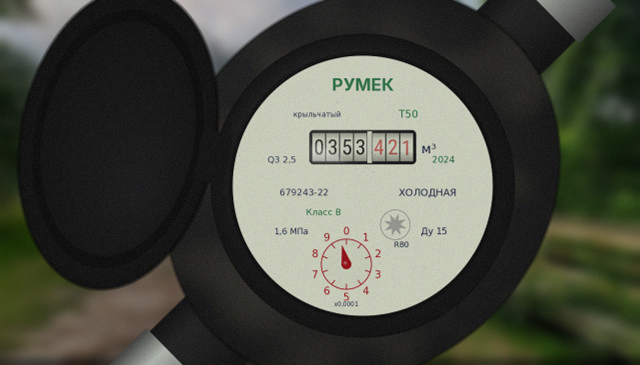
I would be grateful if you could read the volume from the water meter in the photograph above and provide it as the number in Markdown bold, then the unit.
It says **353.4209** m³
